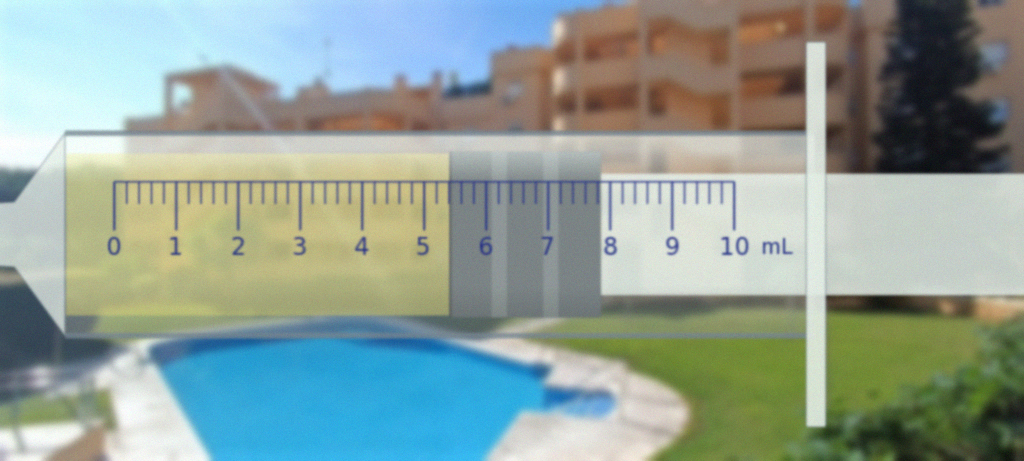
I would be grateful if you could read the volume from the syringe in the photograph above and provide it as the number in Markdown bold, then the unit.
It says **5.4** mL
